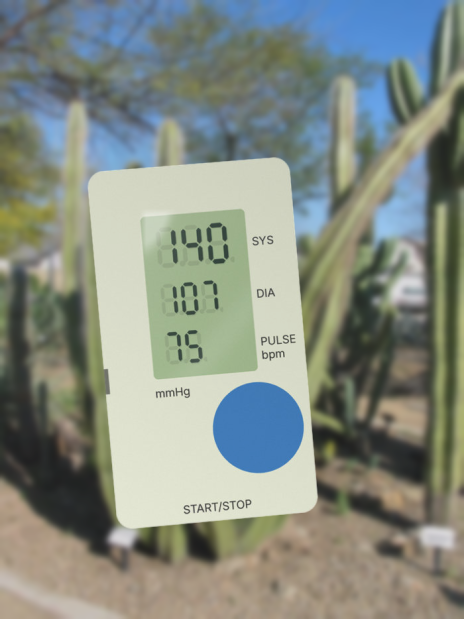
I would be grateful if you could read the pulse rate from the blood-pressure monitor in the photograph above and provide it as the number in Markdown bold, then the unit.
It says **75** bpm
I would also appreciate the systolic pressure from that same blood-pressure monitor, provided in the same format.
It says **140** mmHg
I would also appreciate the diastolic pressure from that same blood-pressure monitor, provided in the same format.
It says **107** mmHg
